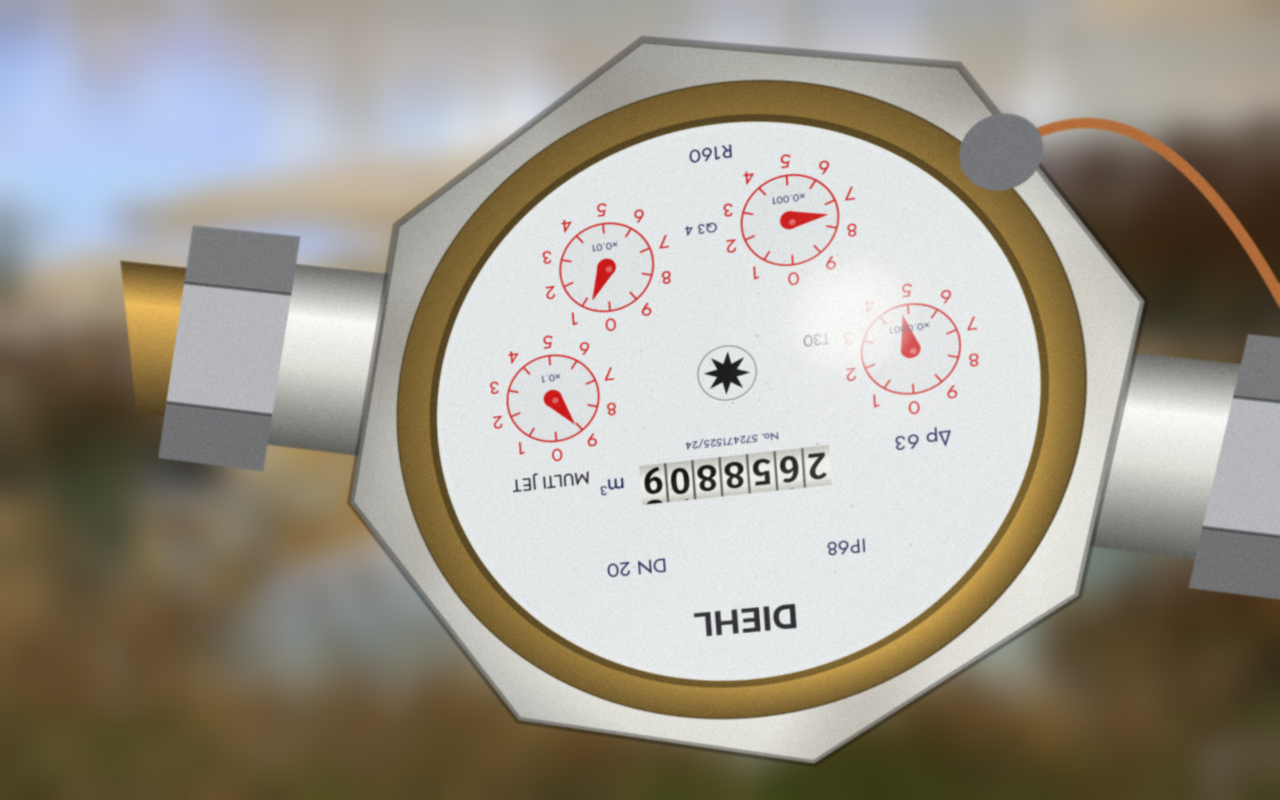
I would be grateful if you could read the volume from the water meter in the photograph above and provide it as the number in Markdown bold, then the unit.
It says **2658808.9074** m³
